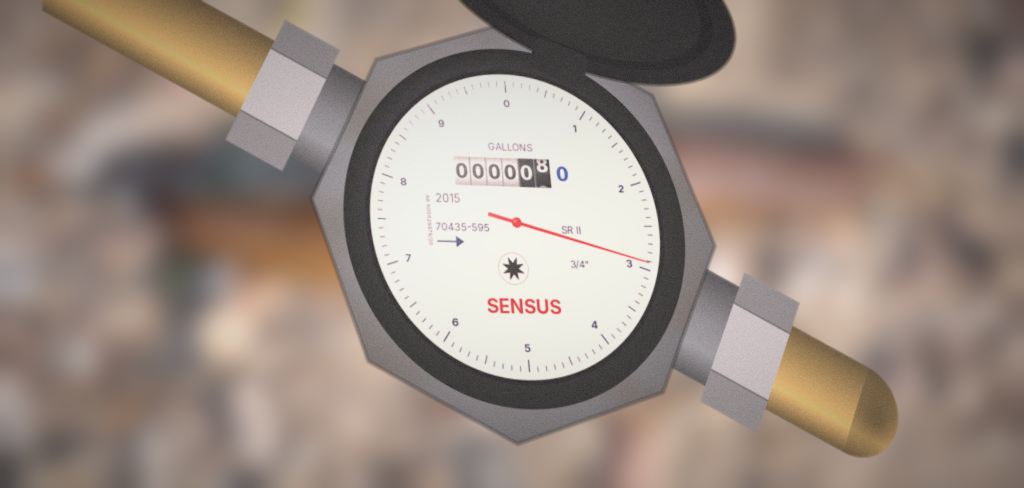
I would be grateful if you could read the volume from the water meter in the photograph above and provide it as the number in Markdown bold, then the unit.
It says **82.9** gal
